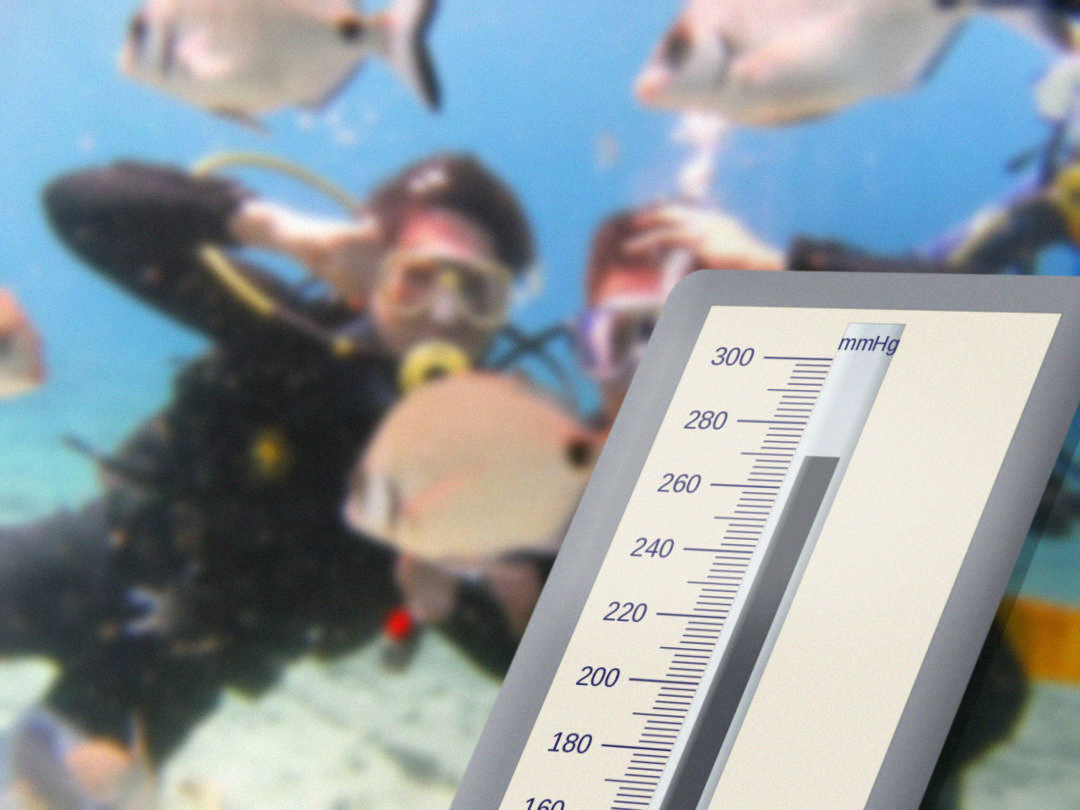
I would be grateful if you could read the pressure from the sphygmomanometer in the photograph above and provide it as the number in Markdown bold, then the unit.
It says **270** mmHg
